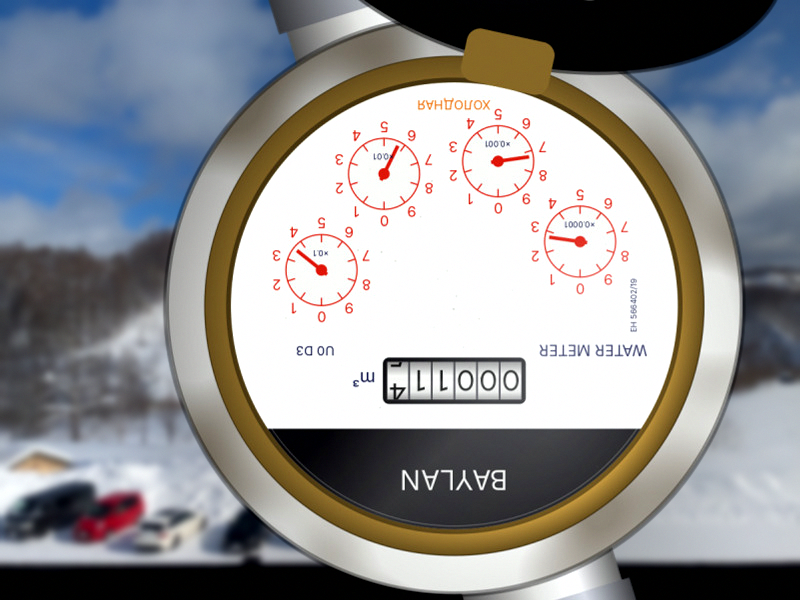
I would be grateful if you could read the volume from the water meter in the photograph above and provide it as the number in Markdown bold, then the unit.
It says **114.3572** m³
